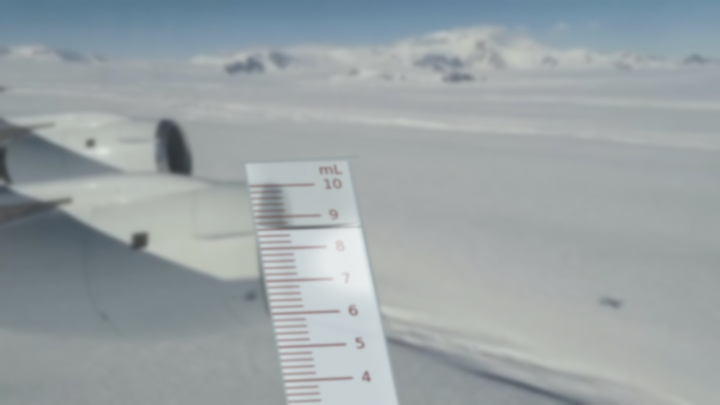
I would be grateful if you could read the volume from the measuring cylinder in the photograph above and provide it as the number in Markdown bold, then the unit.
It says **8.6** mL
